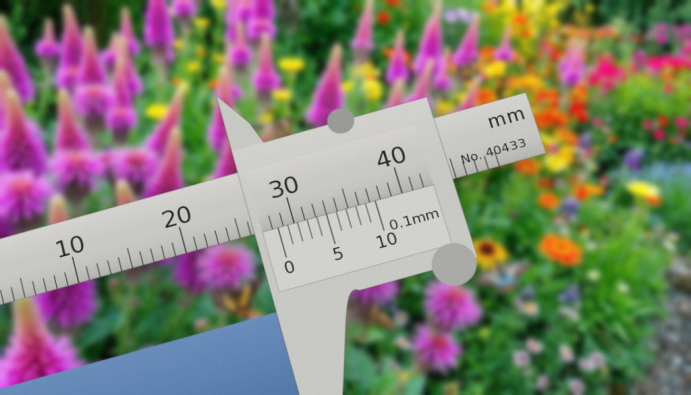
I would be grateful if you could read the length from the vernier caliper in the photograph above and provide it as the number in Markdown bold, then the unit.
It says **28.5** mm
